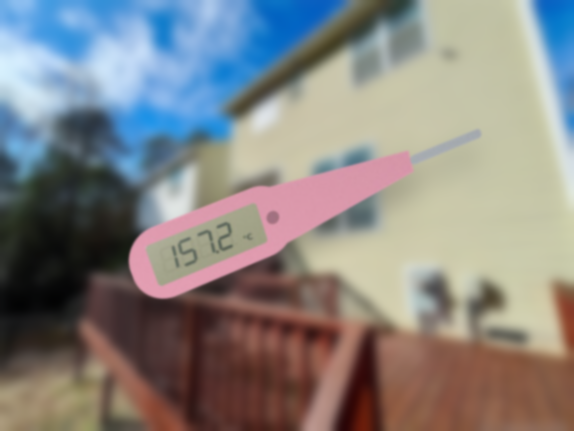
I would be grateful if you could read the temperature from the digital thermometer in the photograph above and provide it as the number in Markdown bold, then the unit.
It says **157.2** °C
